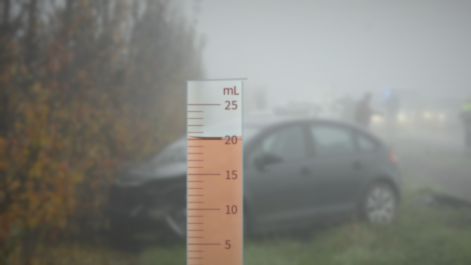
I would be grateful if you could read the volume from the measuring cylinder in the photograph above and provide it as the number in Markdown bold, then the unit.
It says **20** mL
